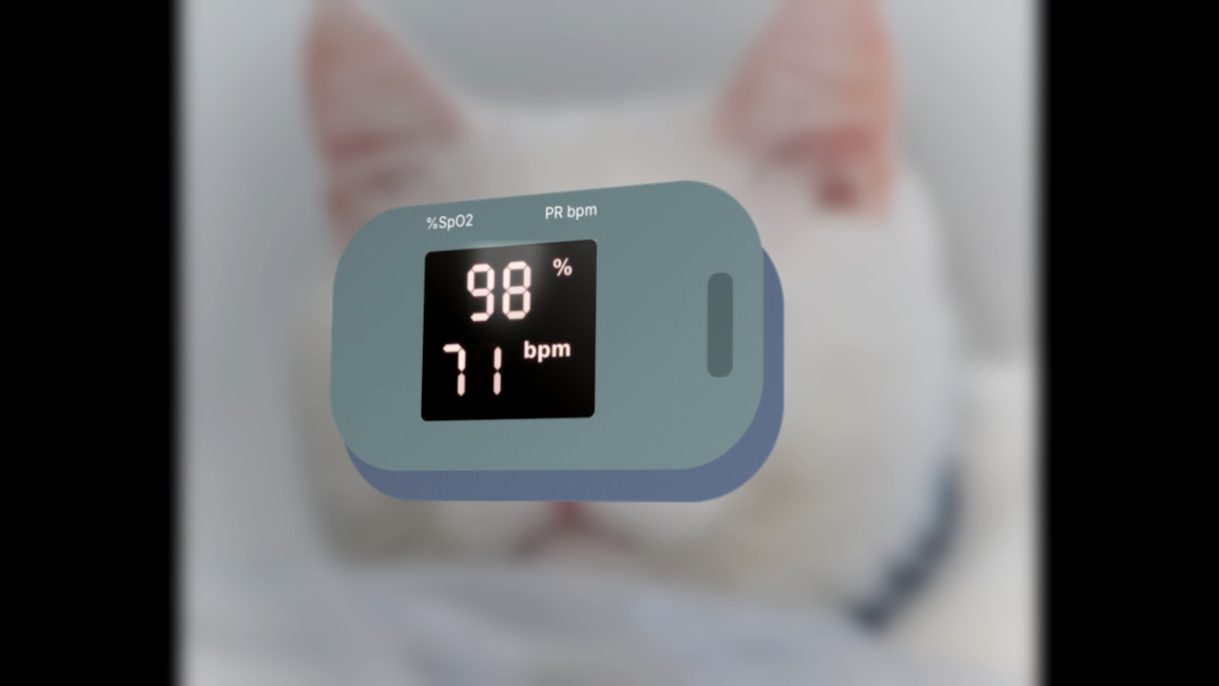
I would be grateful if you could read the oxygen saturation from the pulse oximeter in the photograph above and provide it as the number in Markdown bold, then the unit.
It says **98** %
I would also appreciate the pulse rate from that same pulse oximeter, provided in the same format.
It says **71** bpm
